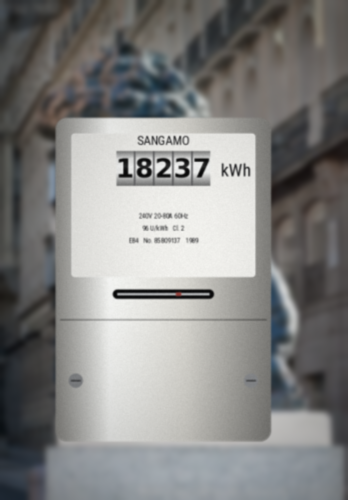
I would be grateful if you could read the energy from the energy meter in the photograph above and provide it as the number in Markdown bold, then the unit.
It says **18237** kWh
